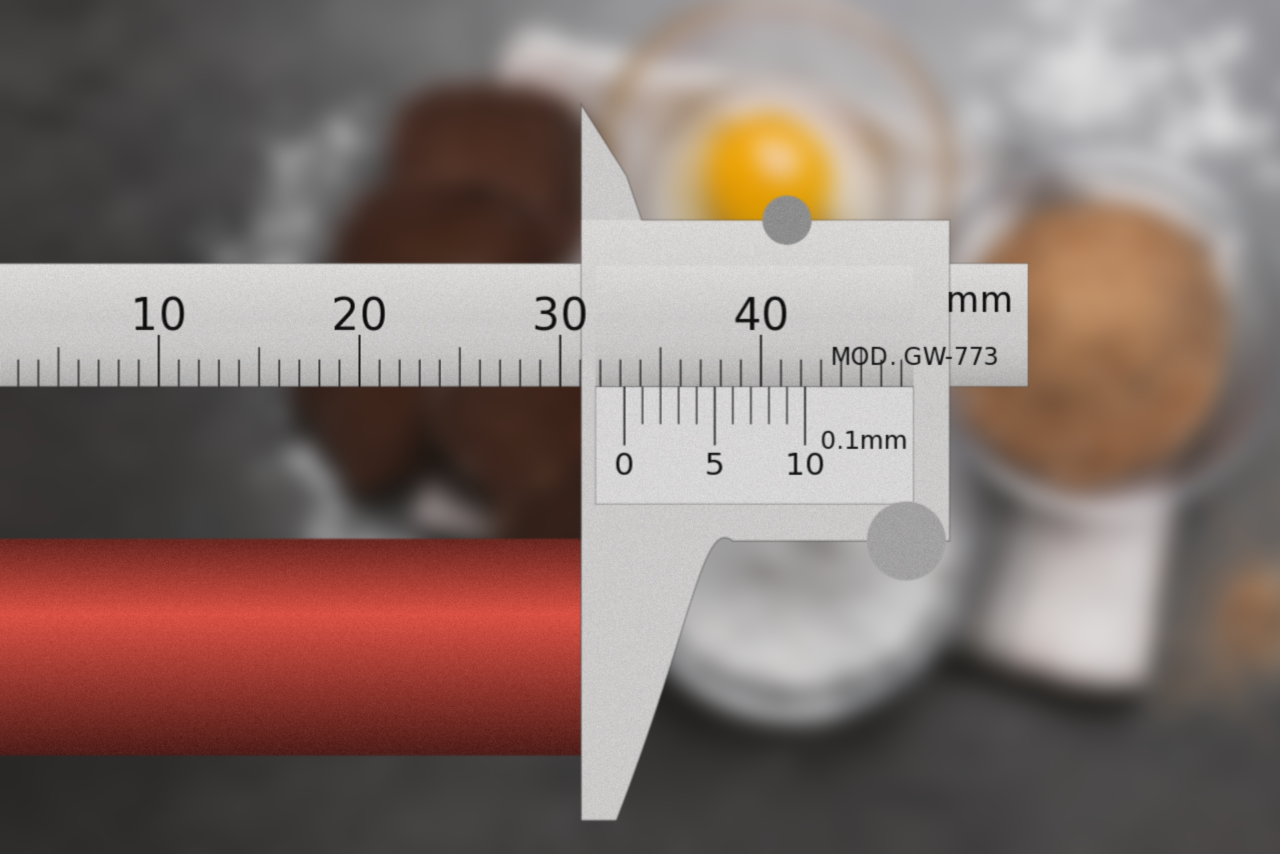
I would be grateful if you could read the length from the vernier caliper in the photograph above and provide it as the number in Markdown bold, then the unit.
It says **33.2** mm
